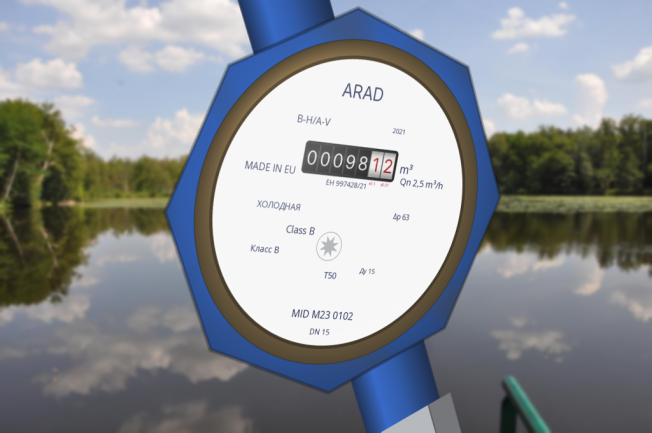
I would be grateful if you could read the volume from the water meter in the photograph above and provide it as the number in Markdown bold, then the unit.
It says **98.12** m³
